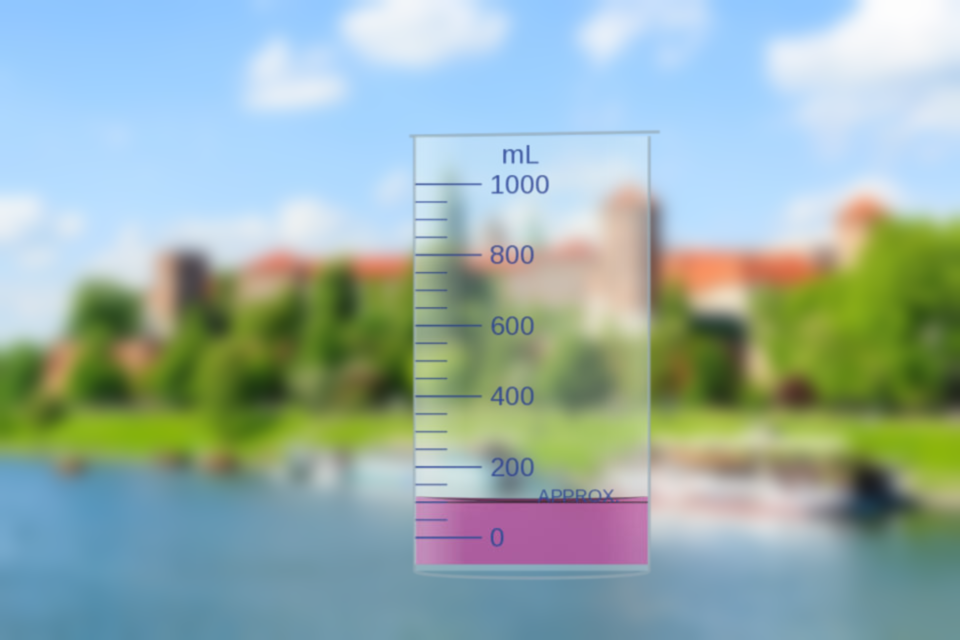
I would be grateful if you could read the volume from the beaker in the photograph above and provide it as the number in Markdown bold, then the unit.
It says **100** mL
